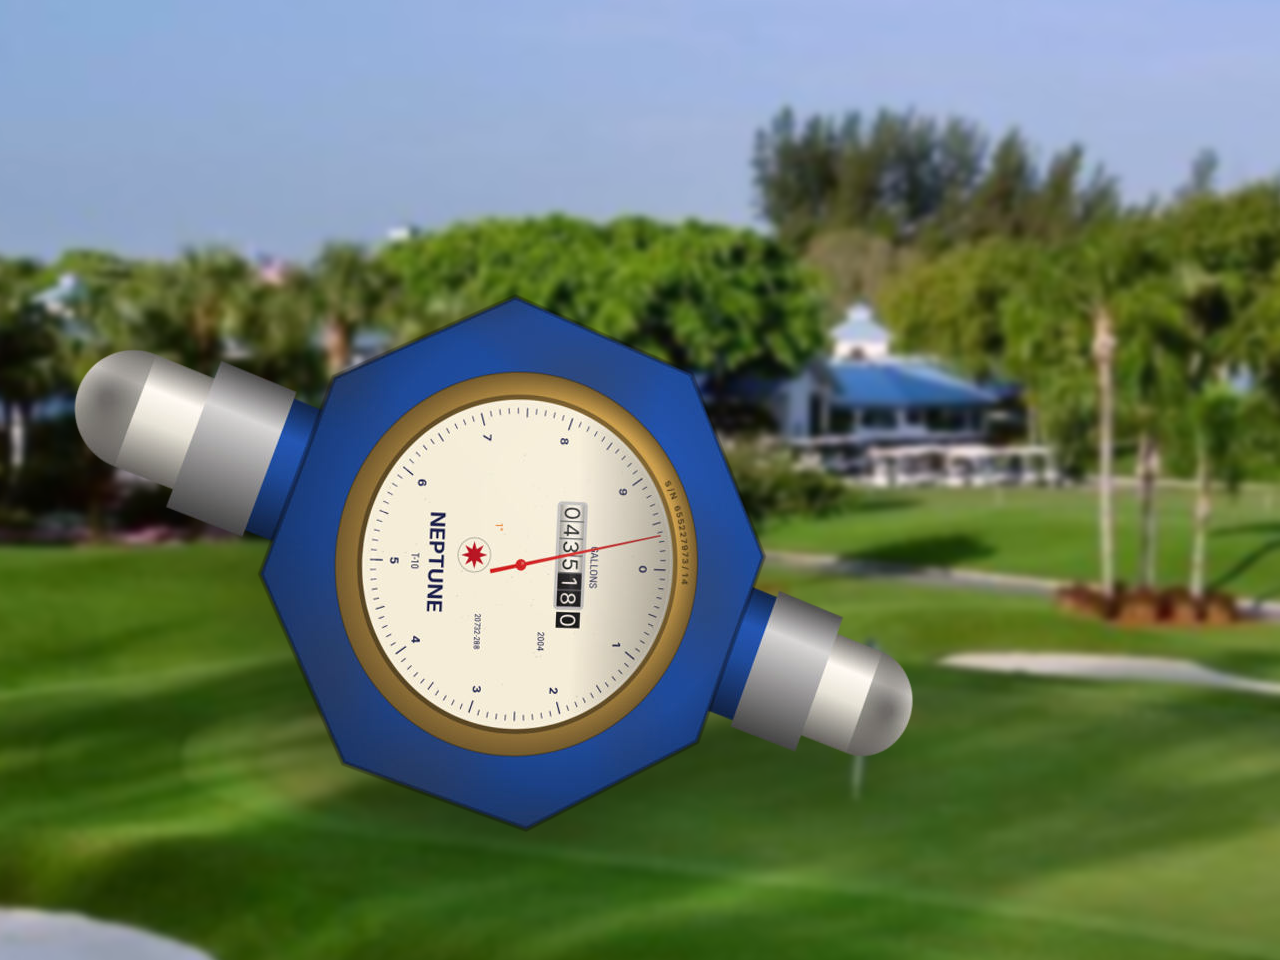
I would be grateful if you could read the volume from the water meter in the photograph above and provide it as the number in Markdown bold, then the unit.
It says **435179.6** gal
